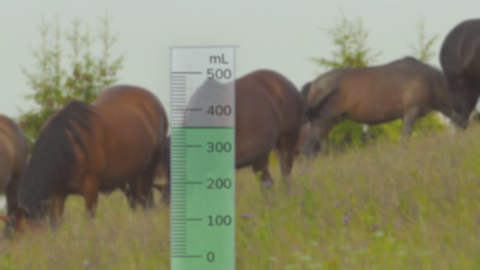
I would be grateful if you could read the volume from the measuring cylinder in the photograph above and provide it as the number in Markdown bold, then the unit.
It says **350** mL
